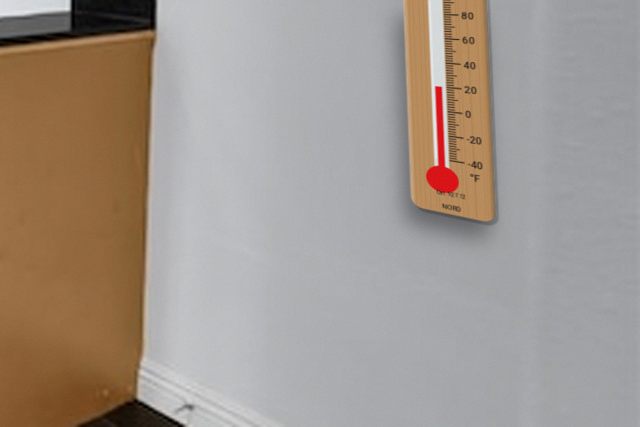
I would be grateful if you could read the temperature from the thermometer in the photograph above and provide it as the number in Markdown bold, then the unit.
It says **20** °F
